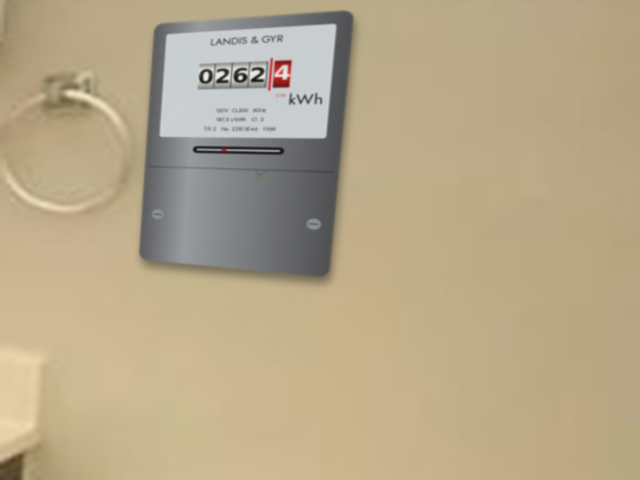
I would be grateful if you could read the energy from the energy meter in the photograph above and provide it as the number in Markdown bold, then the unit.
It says **262.4** kWh
